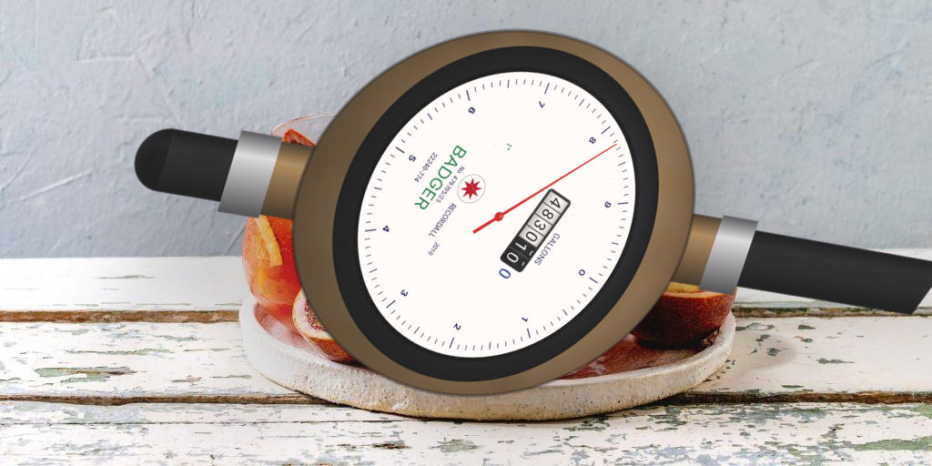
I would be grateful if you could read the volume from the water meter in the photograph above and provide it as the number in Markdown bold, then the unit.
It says **4830098.2** gal
